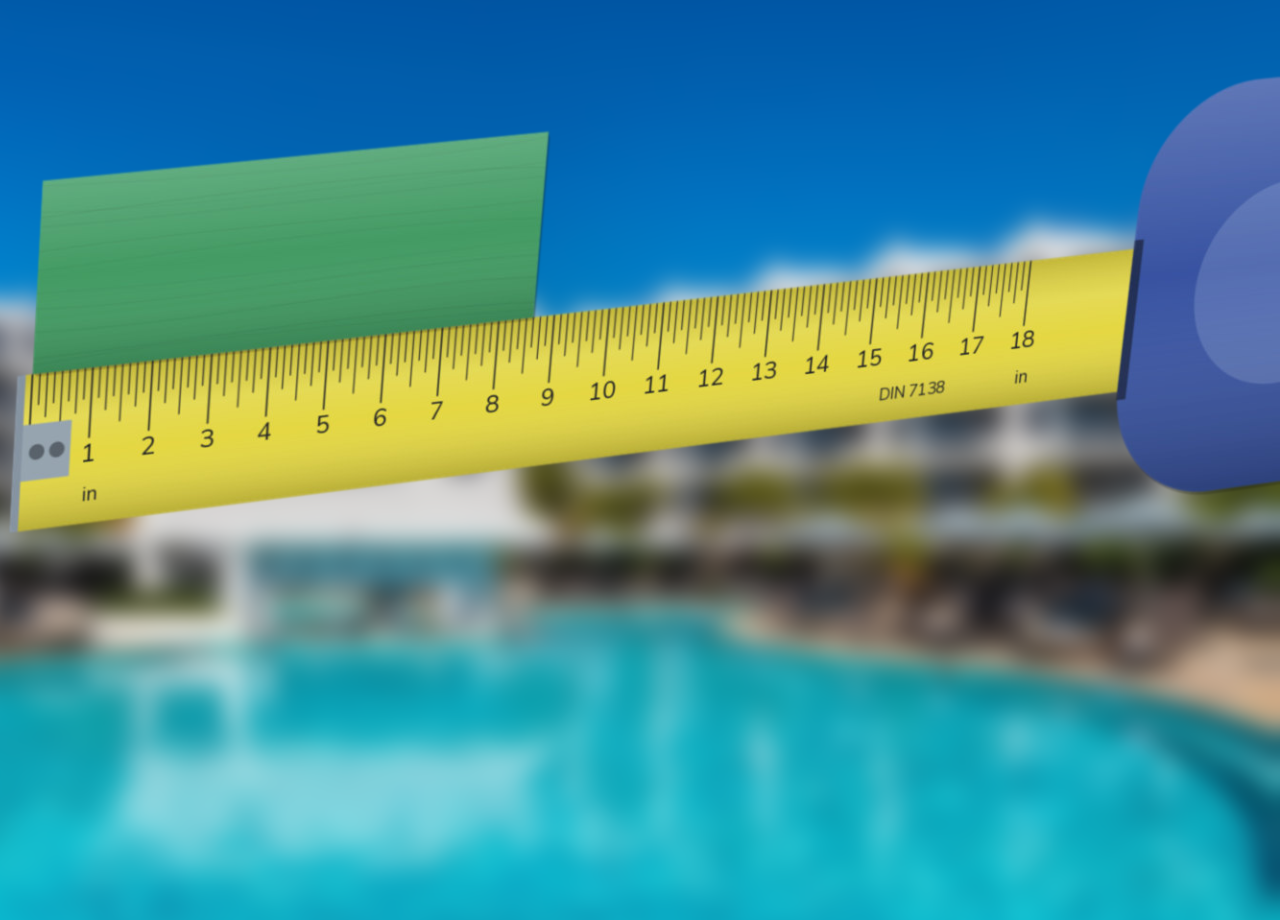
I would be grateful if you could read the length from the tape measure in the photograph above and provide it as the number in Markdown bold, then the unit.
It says **8.625** in
